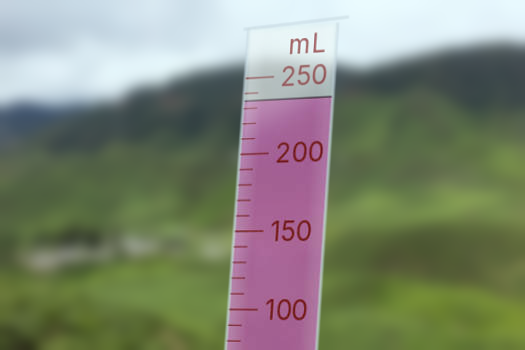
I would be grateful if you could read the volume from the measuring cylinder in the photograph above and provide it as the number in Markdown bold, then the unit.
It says **235** mL
